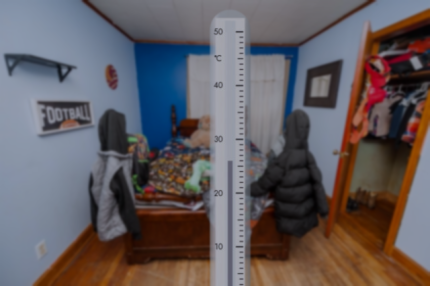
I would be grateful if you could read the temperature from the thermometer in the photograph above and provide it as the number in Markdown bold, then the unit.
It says **26** °C
